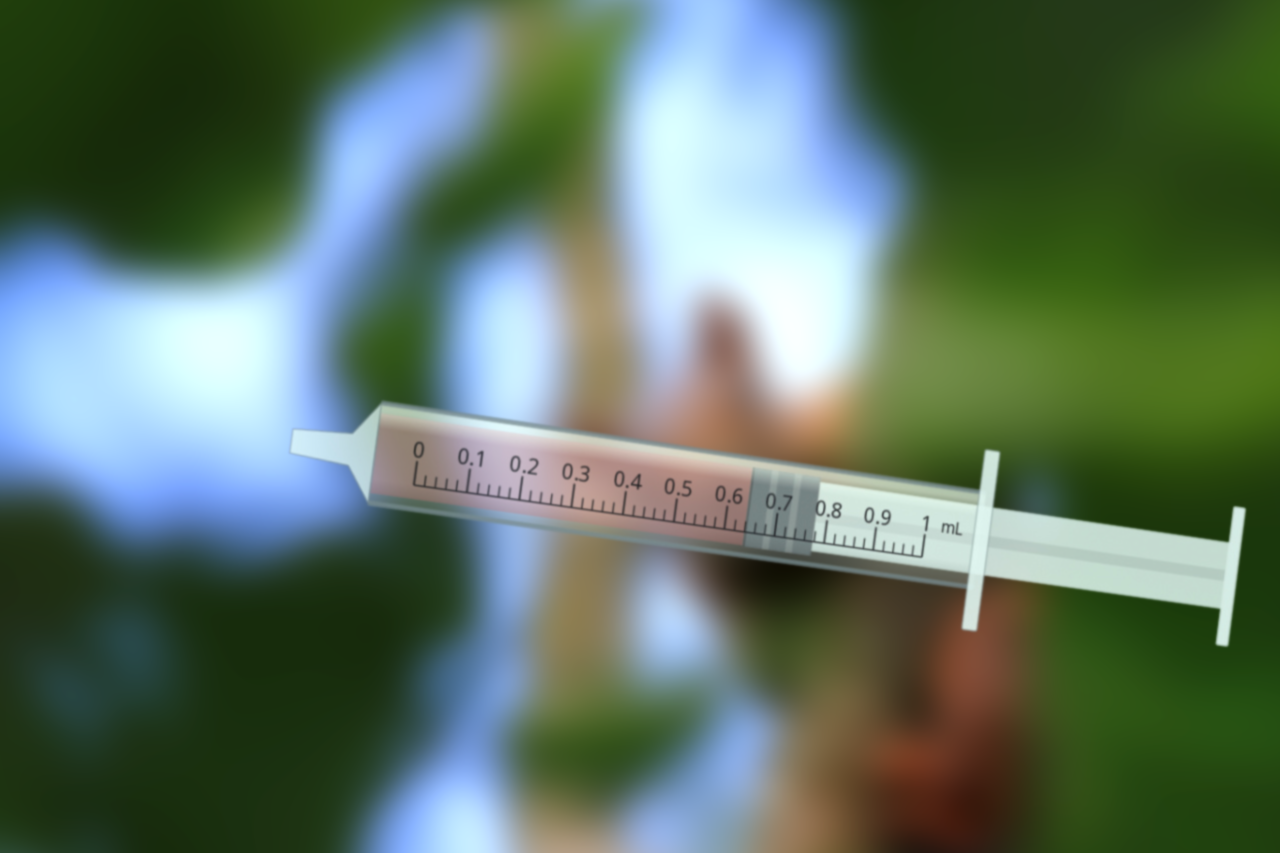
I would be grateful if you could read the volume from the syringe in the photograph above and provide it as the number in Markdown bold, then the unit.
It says **0.64** mL
